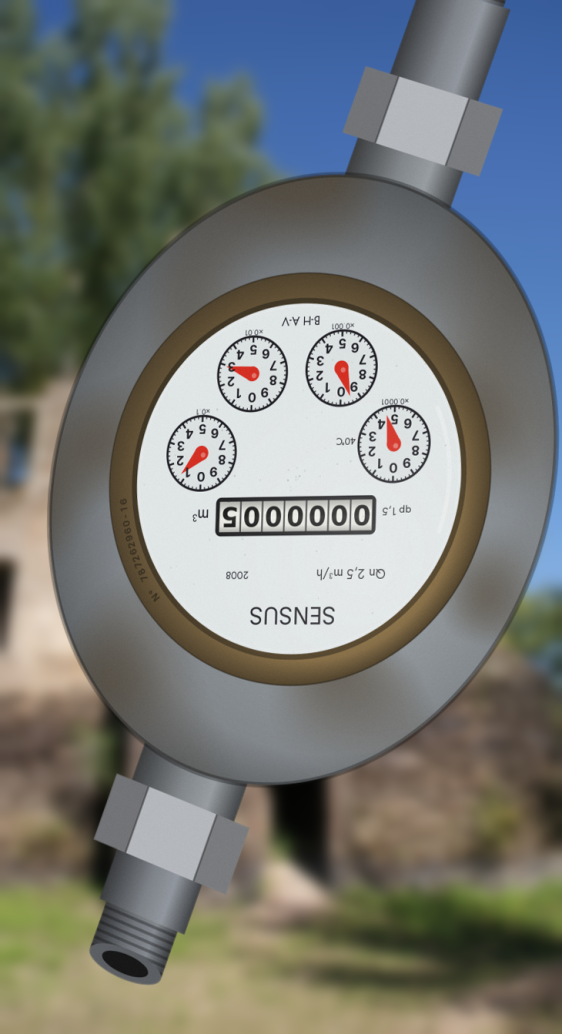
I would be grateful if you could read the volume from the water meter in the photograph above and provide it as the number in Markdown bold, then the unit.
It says **5.1294** m³
